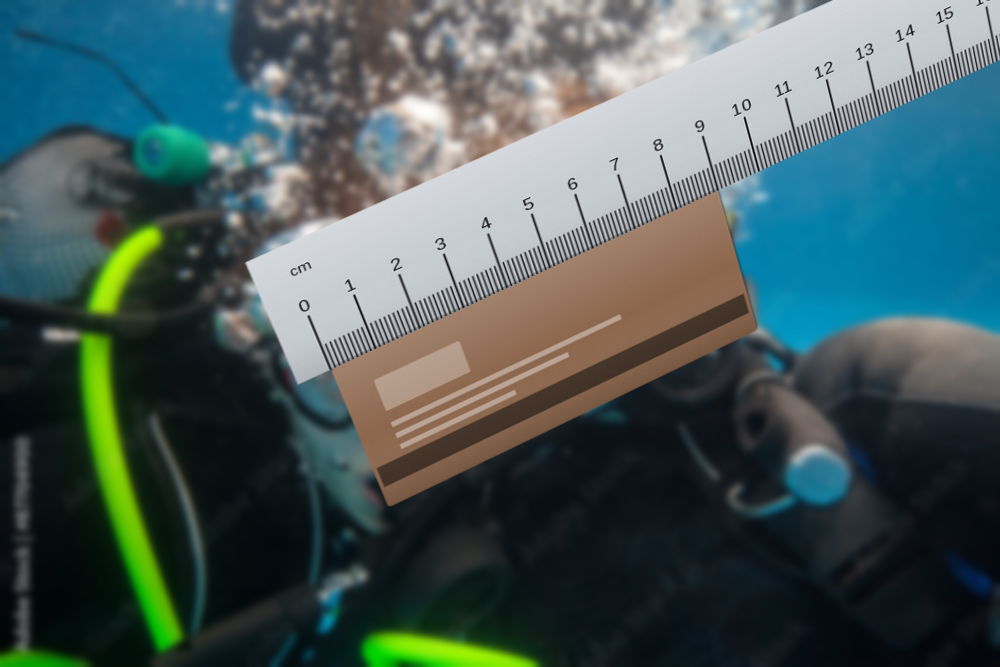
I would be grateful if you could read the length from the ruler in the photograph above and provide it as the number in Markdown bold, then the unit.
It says **9** cm
